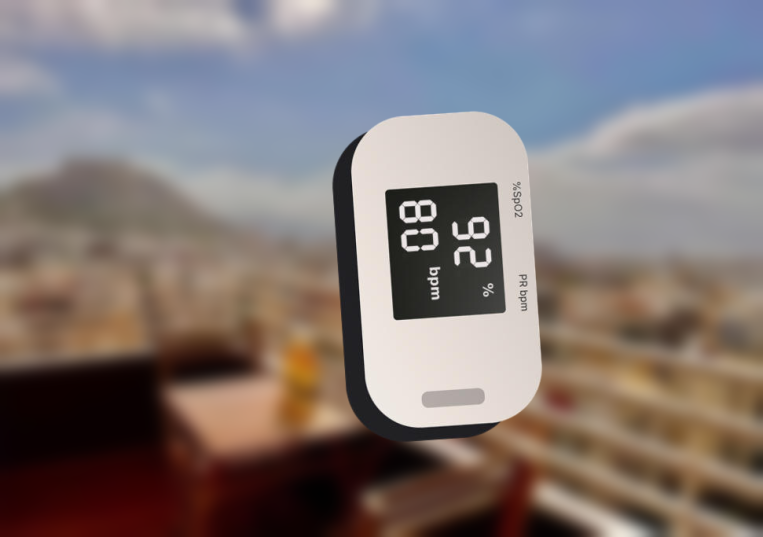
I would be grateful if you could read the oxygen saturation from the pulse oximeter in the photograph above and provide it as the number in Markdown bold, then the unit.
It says **92** %
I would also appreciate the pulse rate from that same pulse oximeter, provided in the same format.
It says **80** bpm
